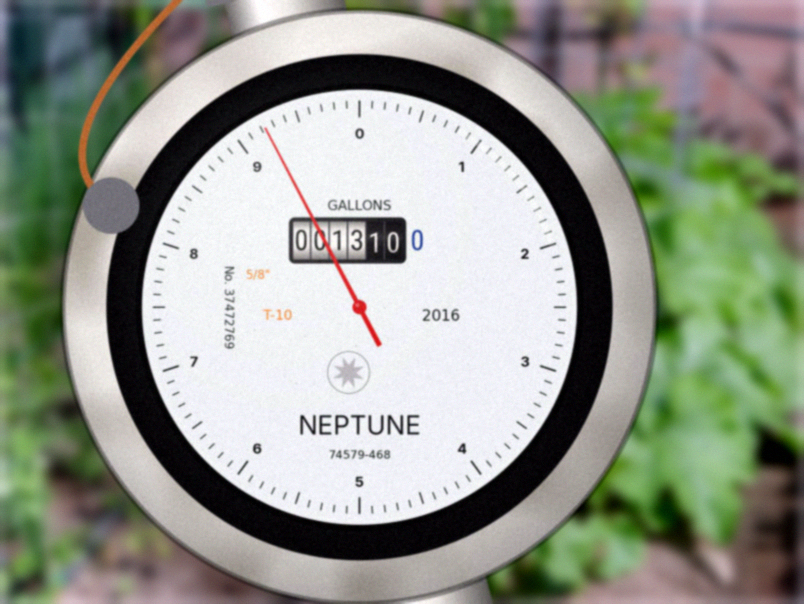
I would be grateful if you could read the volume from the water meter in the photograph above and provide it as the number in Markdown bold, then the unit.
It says **13099.2** gal
